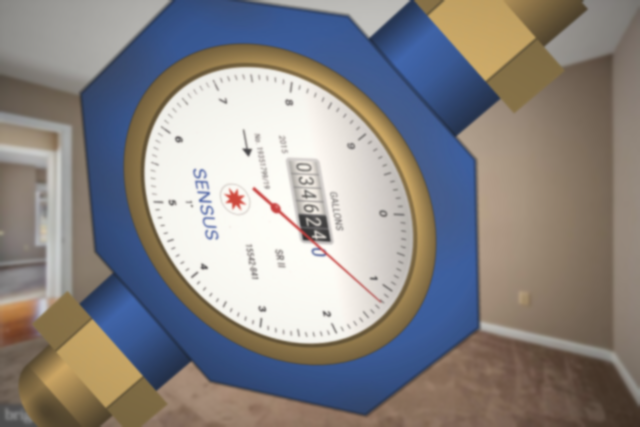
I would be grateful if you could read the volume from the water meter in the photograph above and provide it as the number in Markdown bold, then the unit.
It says **346241.2** gal
